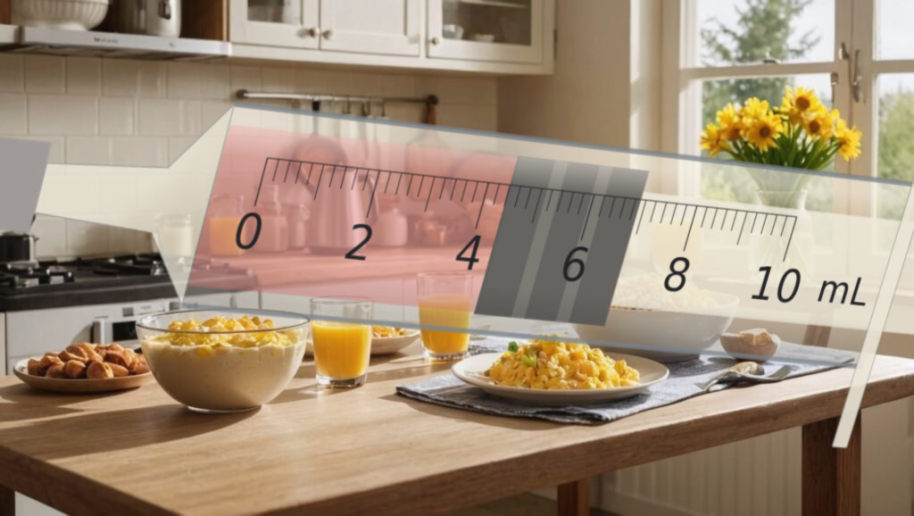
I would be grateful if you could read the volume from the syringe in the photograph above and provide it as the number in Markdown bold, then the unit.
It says **4.4** mL
